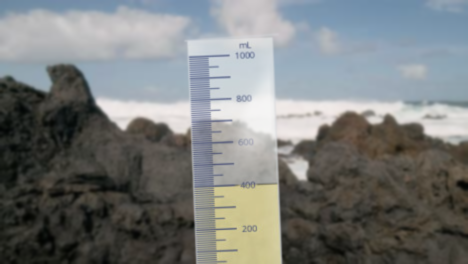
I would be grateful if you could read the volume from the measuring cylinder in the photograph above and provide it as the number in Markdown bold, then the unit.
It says **400** mL
